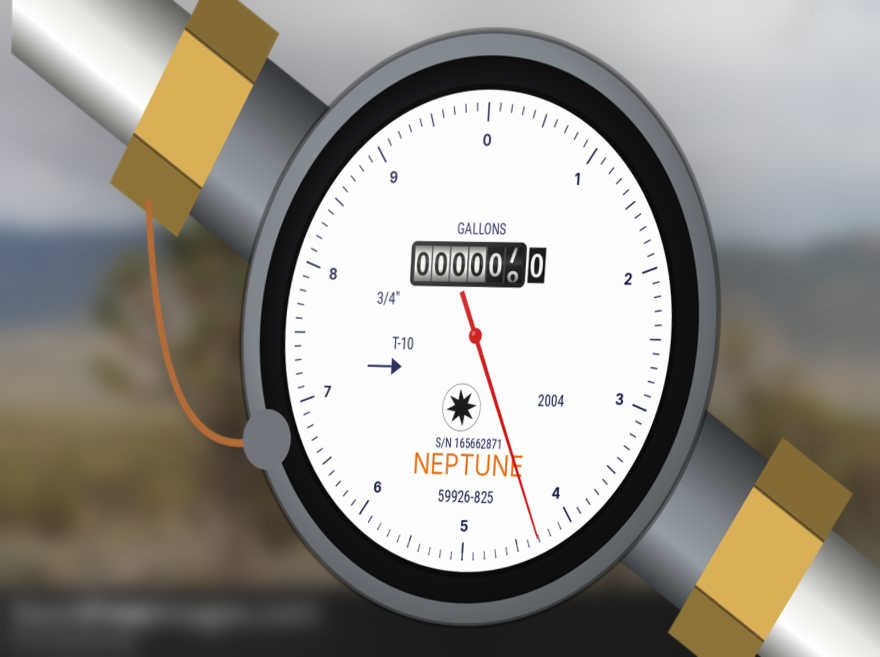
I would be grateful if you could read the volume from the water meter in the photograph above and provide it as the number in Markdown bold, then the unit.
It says **74.3** gal
